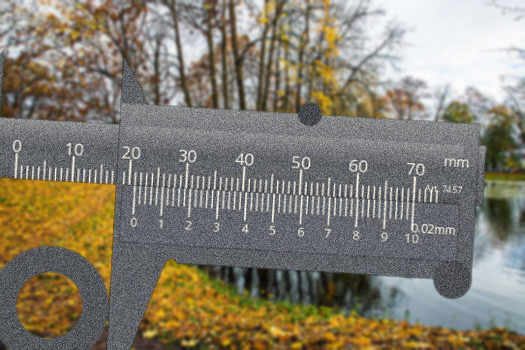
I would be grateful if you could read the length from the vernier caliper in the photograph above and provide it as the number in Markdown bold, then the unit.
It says **21.0** mm
